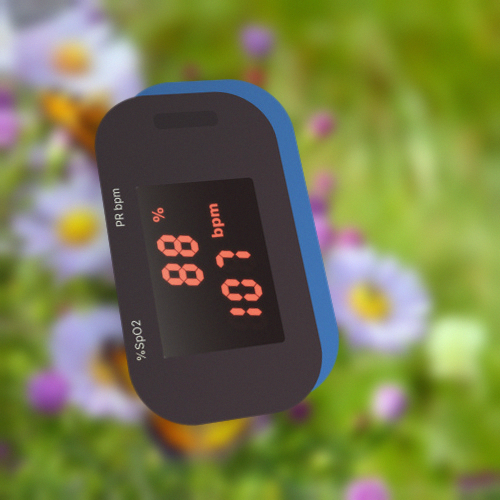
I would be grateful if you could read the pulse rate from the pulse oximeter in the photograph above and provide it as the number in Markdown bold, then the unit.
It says **107** bpm
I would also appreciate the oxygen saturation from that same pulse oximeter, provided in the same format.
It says **88** %
